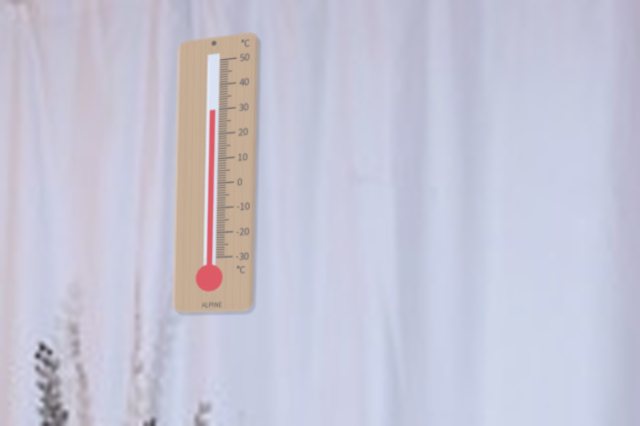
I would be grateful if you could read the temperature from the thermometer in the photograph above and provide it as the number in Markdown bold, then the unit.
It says **30** °C
